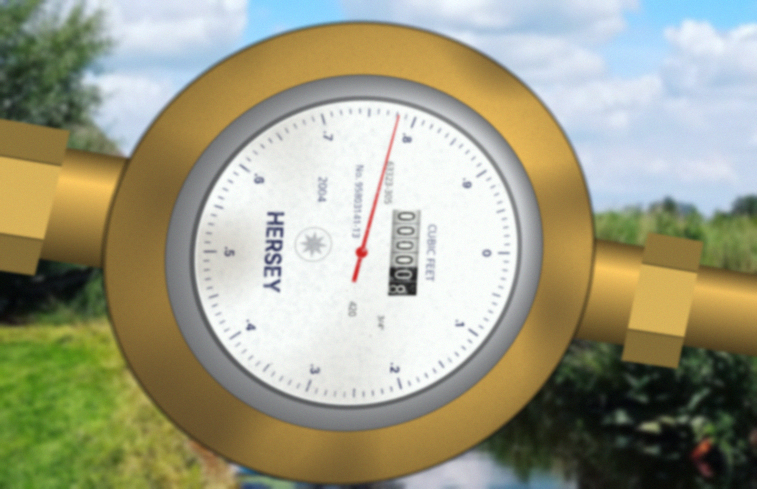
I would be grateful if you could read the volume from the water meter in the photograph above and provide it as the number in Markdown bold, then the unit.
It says **7.78** ft³
